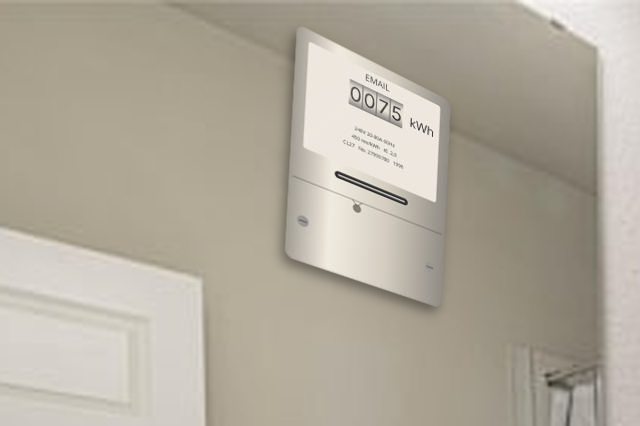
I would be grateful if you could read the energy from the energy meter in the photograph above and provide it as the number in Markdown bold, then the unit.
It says **75** kWh
